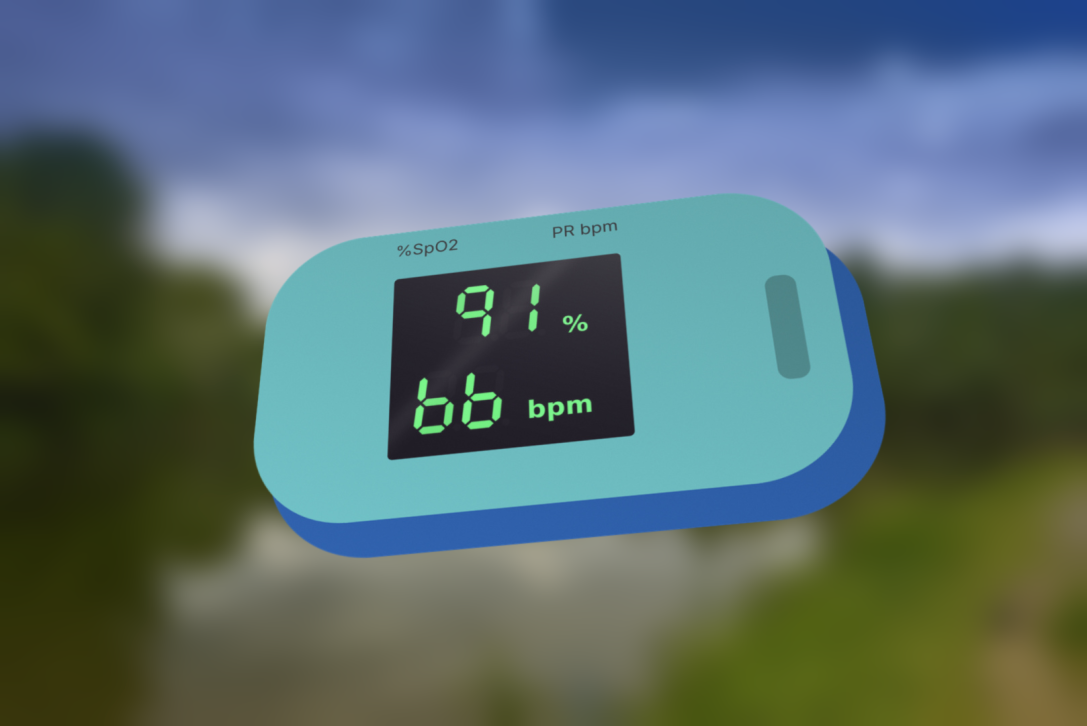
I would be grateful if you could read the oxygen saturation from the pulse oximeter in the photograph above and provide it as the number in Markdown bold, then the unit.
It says **91** %
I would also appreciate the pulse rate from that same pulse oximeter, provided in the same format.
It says **66** bpm
